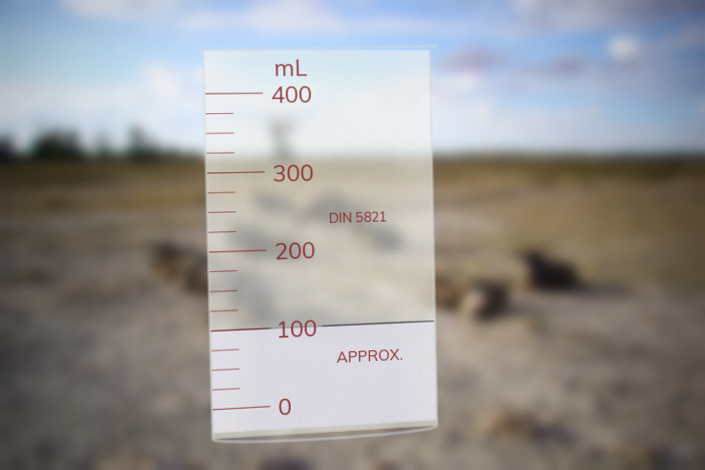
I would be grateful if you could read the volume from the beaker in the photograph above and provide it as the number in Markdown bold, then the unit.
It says **100** mL
